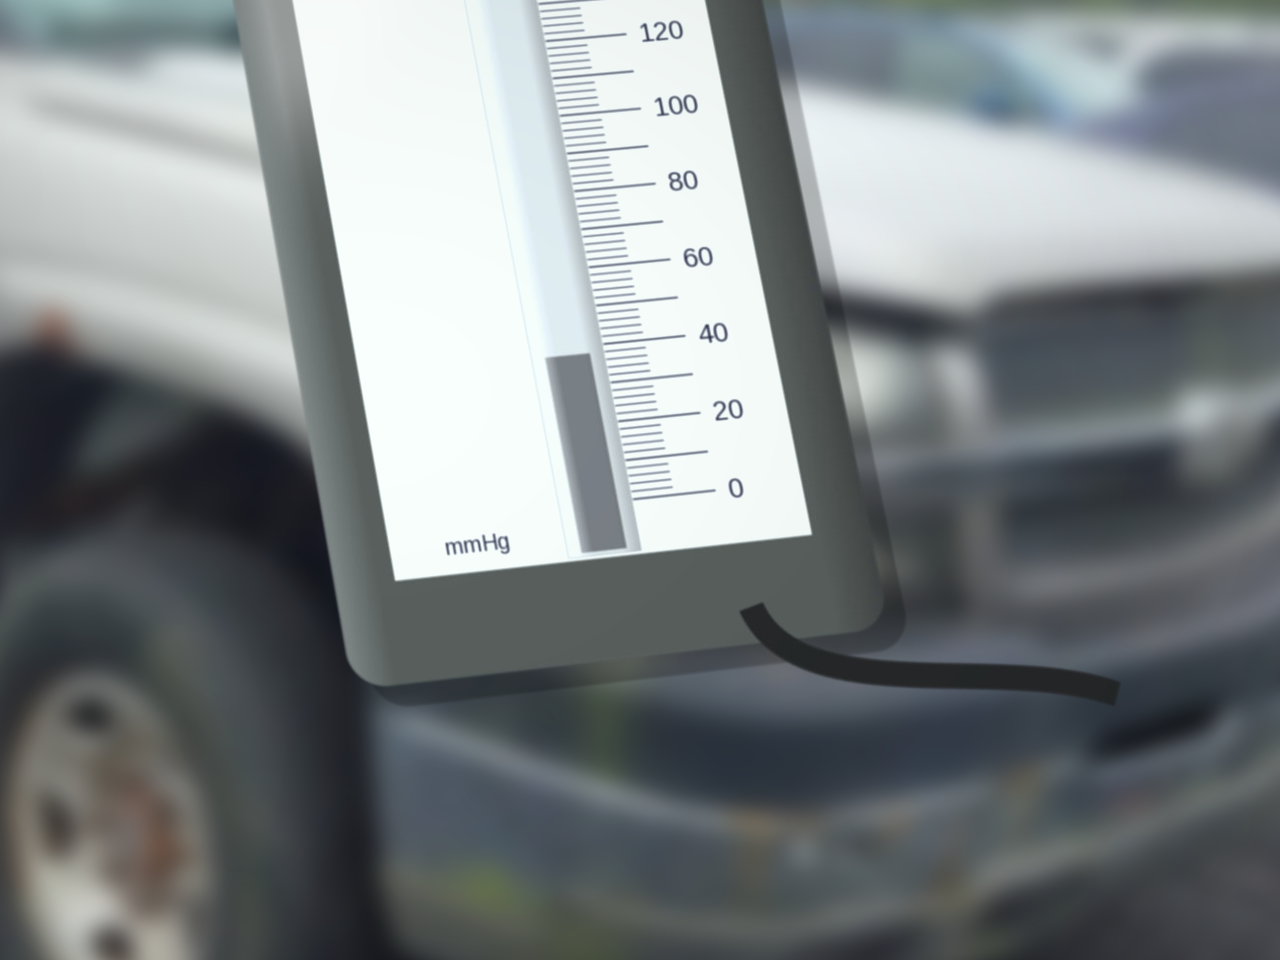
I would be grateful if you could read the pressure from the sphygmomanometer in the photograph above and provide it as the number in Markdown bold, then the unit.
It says **38** mmHg
